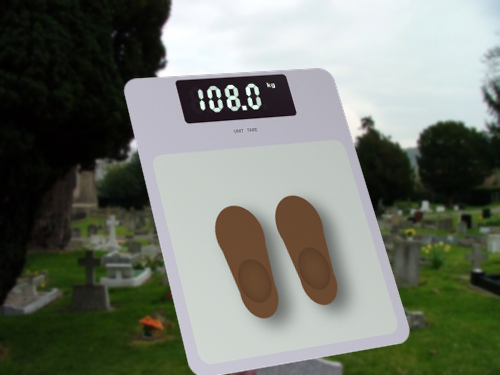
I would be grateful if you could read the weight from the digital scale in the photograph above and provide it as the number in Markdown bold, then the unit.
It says **108.0** kg
